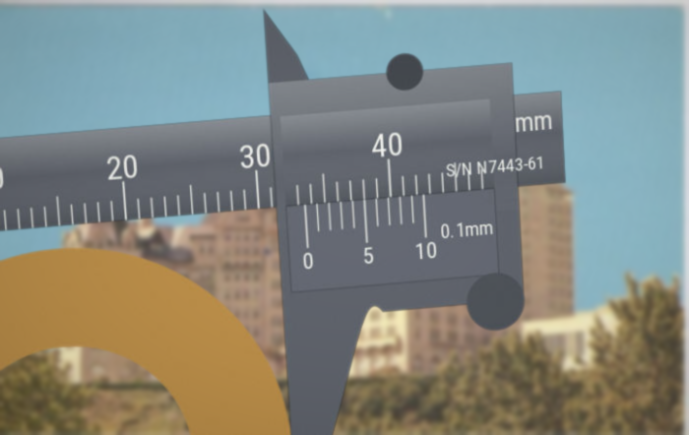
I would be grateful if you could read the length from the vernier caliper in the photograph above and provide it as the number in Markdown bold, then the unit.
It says **33.5** mm
